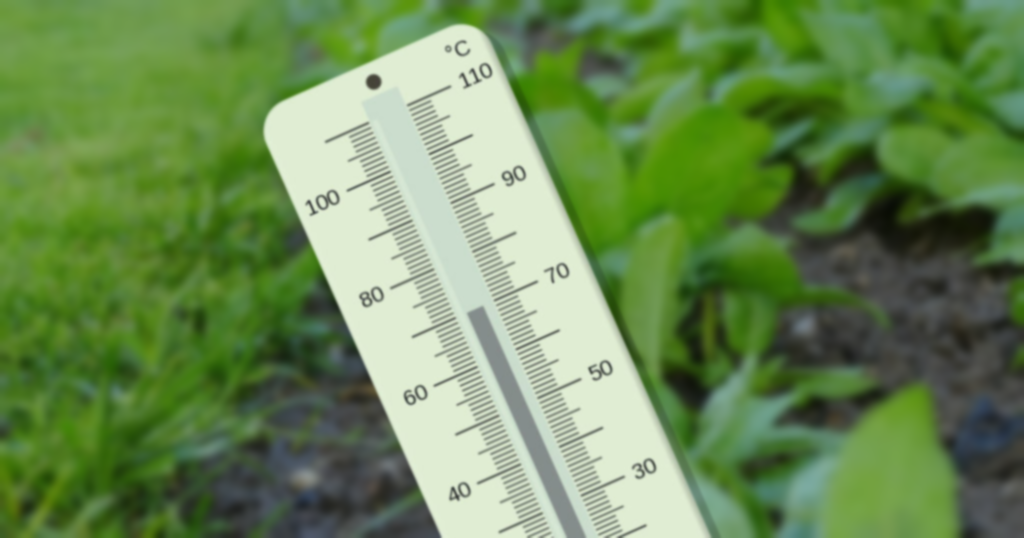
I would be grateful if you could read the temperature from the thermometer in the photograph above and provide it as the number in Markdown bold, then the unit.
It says **70** °C
